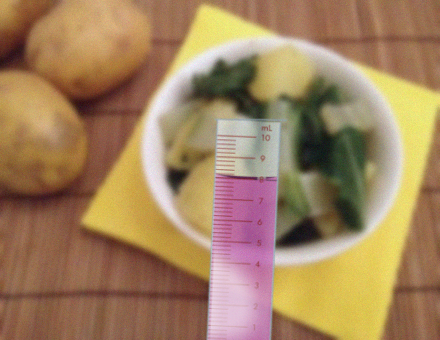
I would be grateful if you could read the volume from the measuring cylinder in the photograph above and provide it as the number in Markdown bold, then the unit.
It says **8** mL
